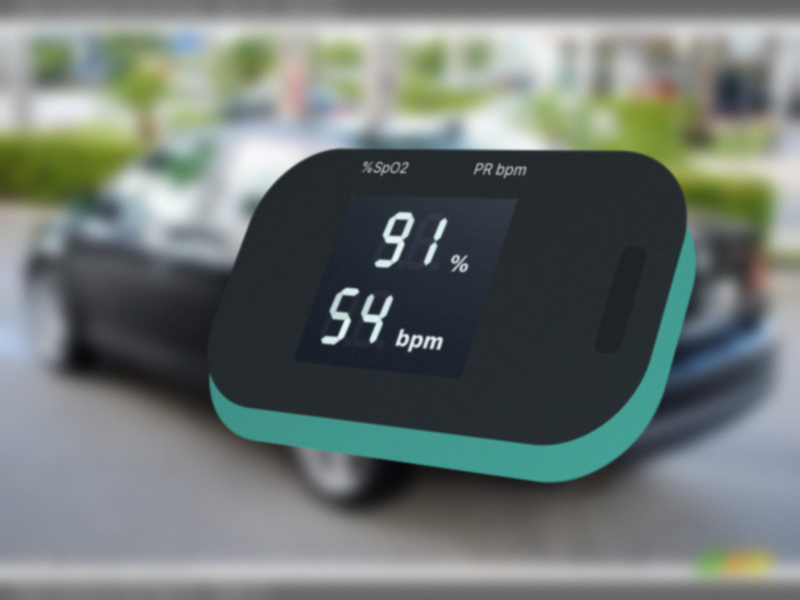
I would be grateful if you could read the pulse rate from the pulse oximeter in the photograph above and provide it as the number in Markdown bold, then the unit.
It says **54** bpm
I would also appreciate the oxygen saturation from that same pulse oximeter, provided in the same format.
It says **91** %
